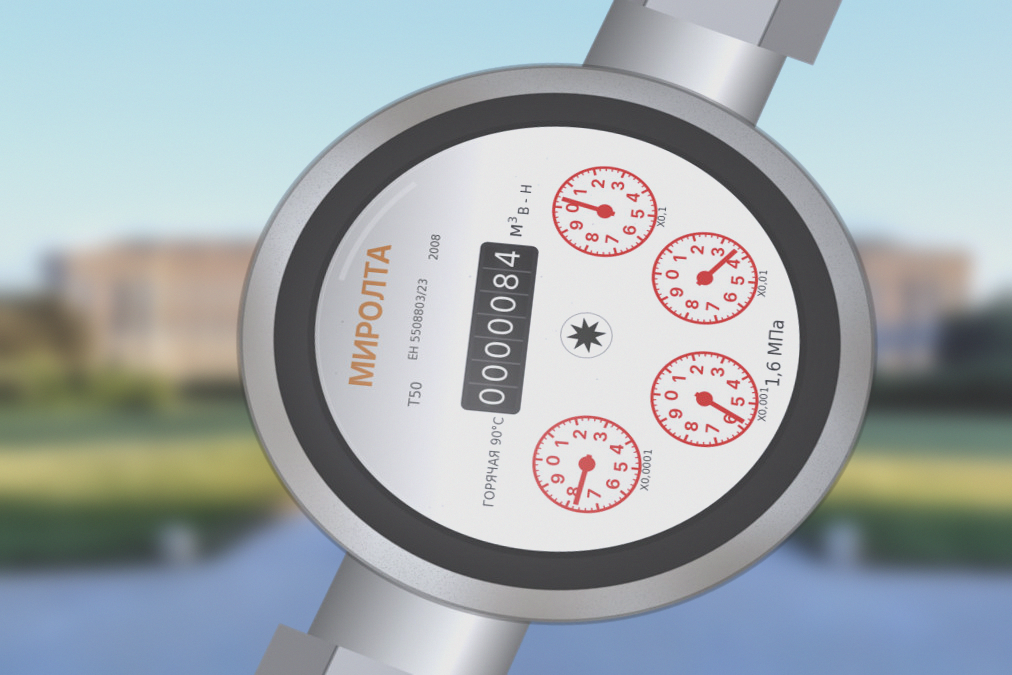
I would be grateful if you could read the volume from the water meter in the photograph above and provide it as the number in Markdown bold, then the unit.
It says **84.0357** m³
